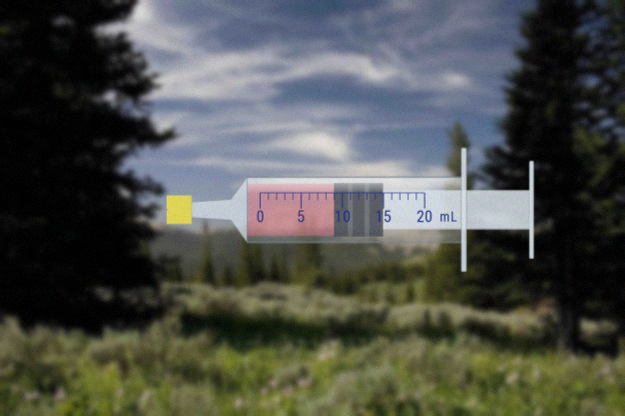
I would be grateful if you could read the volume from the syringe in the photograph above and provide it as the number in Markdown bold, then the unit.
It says **9** mL
